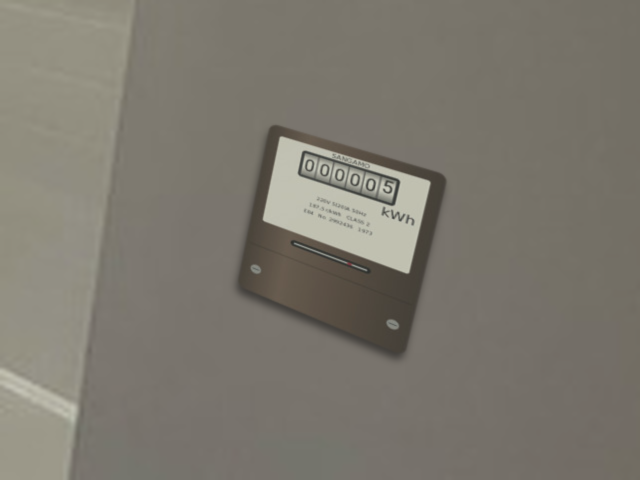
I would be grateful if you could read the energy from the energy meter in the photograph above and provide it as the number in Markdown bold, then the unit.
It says **5** kWh
